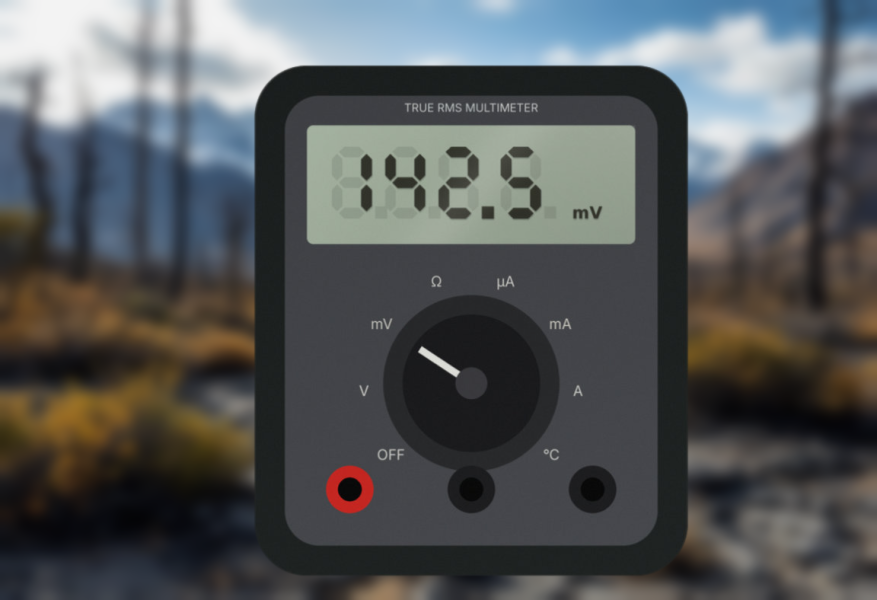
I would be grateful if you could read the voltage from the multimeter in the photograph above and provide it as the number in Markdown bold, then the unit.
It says **142.5** mV
